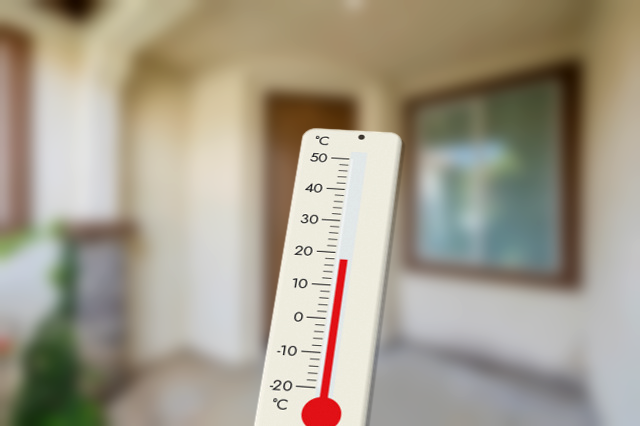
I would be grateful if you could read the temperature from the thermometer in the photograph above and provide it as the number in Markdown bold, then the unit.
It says **18** °C
